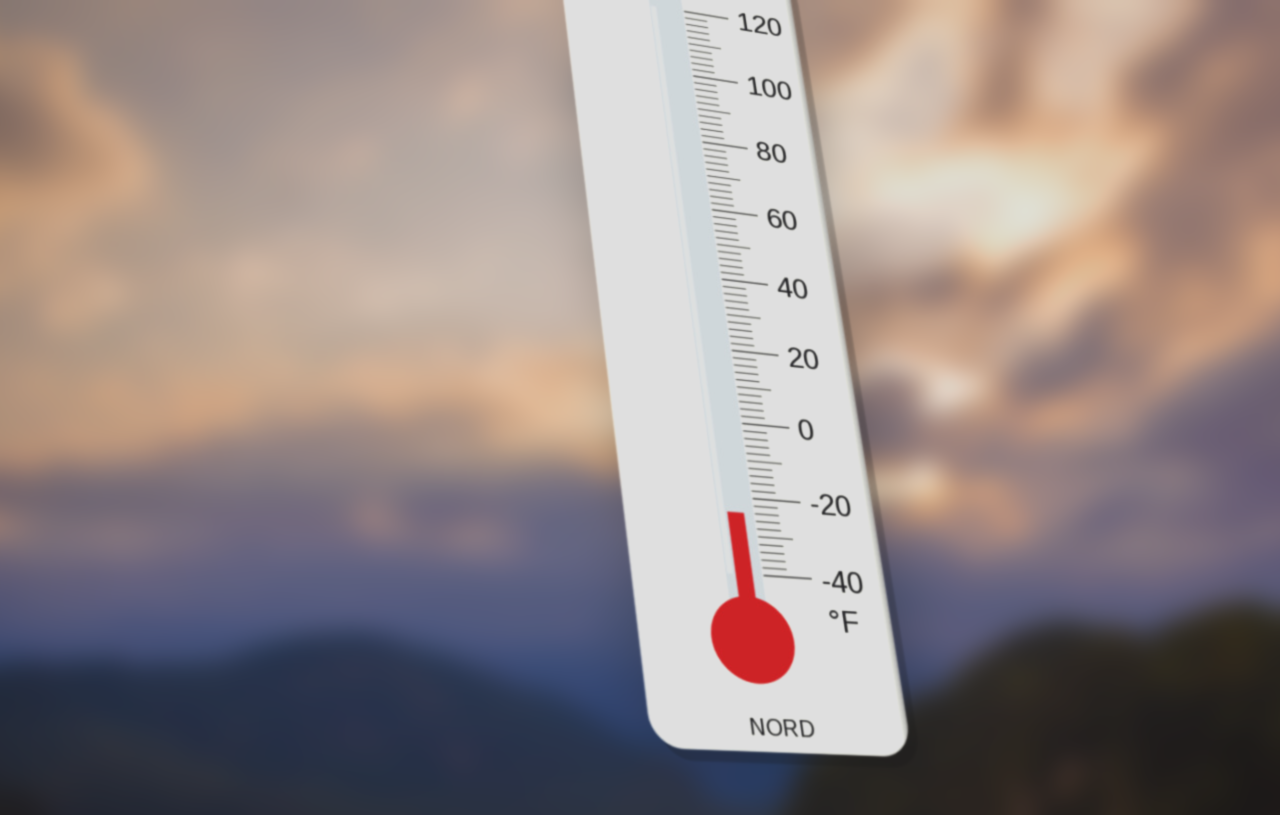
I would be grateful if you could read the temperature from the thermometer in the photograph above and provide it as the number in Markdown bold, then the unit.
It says **-24** °F
